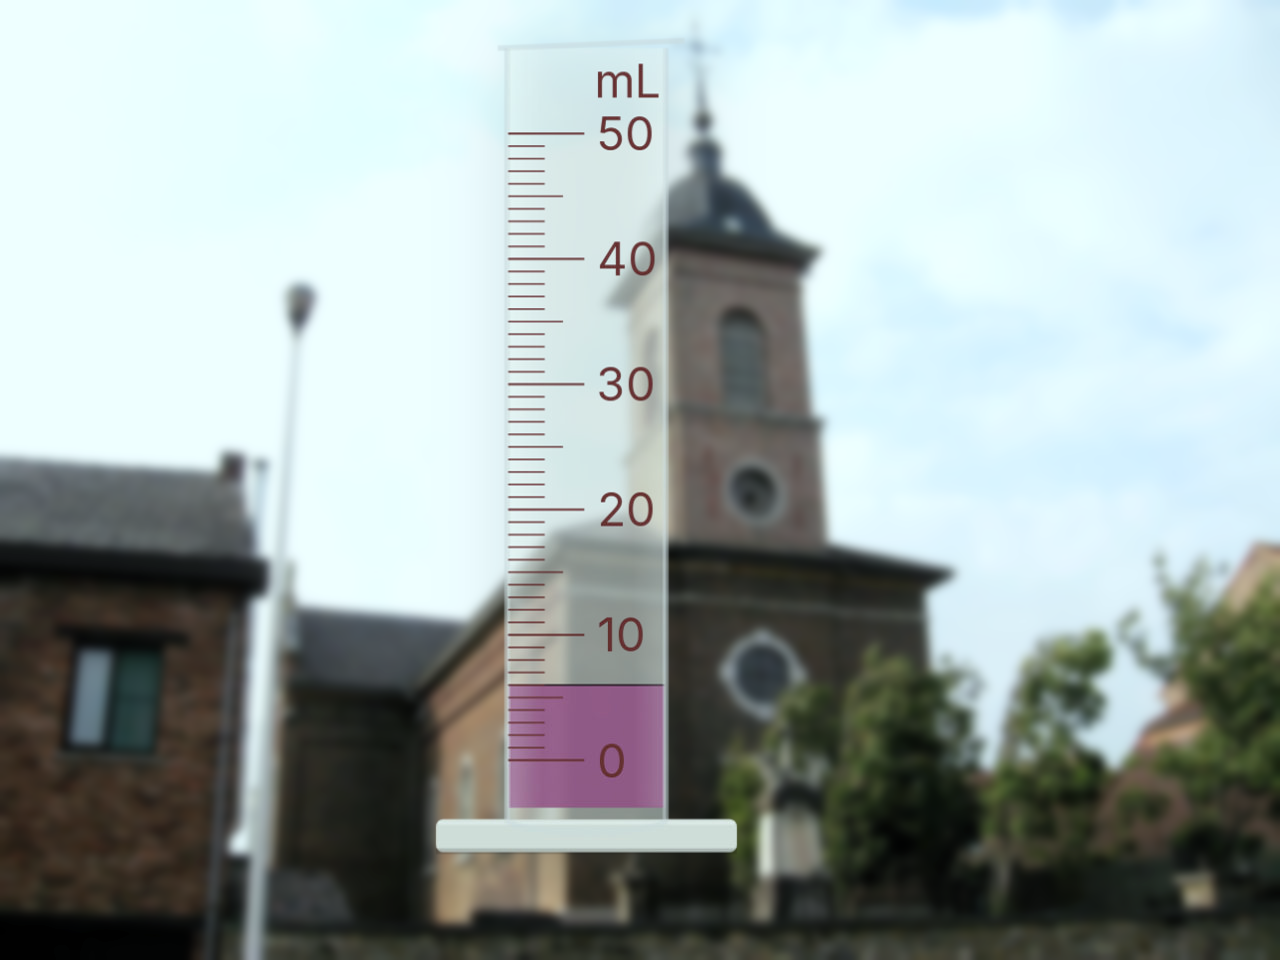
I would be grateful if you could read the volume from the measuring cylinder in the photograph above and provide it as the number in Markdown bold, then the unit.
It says **6** mL
